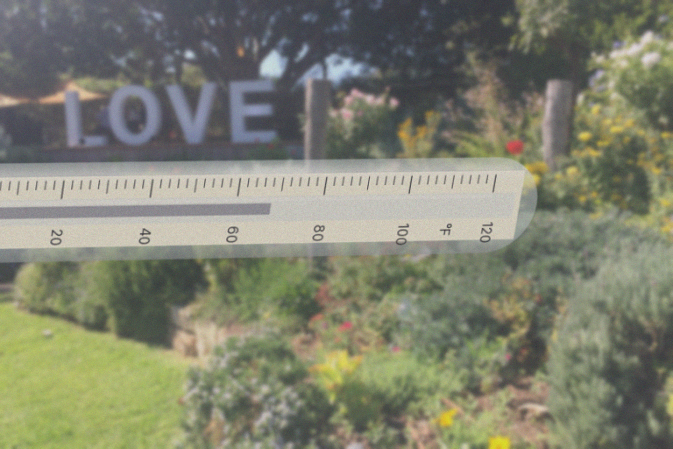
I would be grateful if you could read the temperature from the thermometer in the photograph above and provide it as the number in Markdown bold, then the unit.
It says **68** °F
